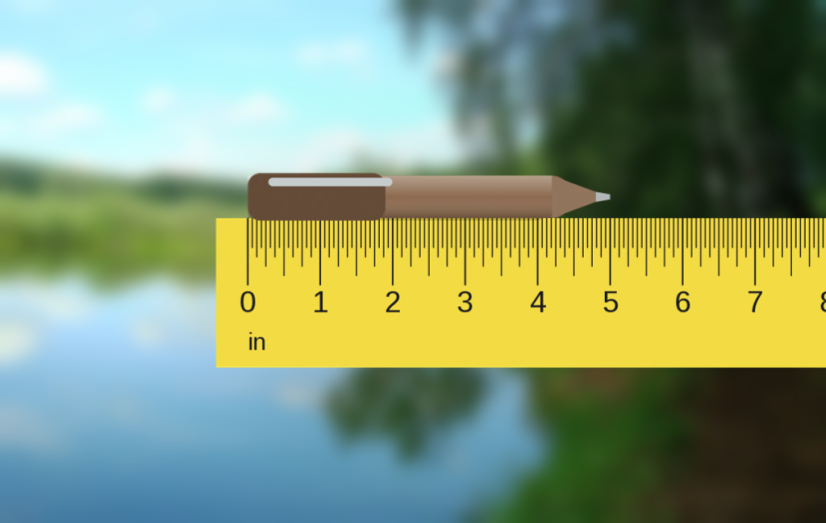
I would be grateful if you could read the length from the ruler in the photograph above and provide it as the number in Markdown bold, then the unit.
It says **5** in
